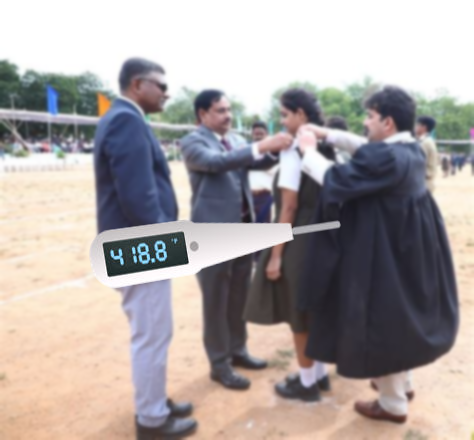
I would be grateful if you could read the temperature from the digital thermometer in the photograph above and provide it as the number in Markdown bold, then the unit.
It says **418.8** °F
